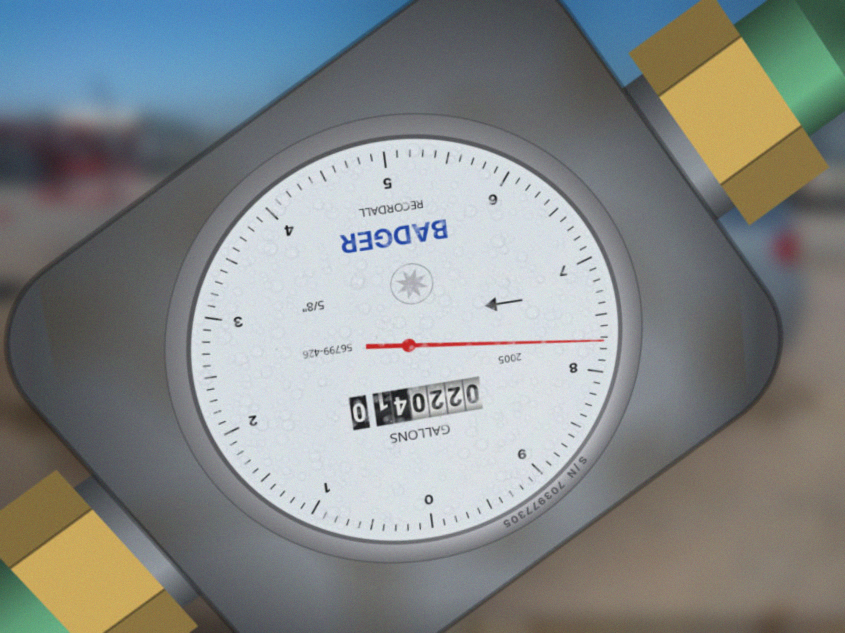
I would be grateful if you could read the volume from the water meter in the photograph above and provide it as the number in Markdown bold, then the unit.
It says **220407.7** gal
